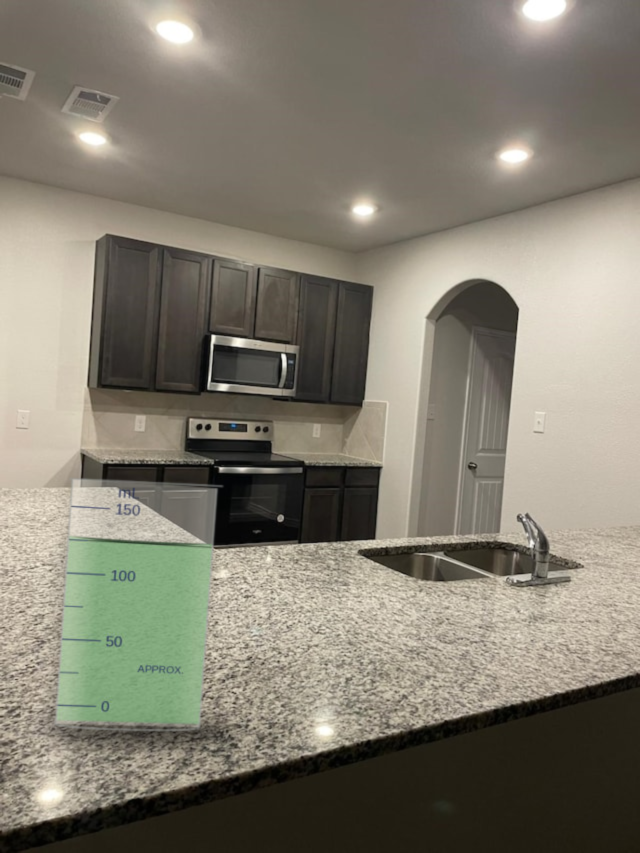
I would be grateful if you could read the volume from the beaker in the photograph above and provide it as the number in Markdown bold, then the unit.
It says **125** mL
